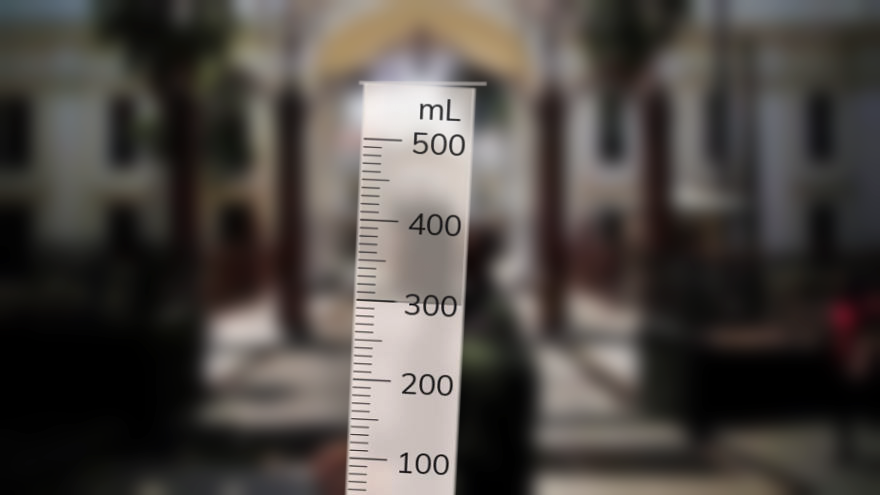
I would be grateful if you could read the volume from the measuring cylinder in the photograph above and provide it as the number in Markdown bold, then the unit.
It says **300** mL
